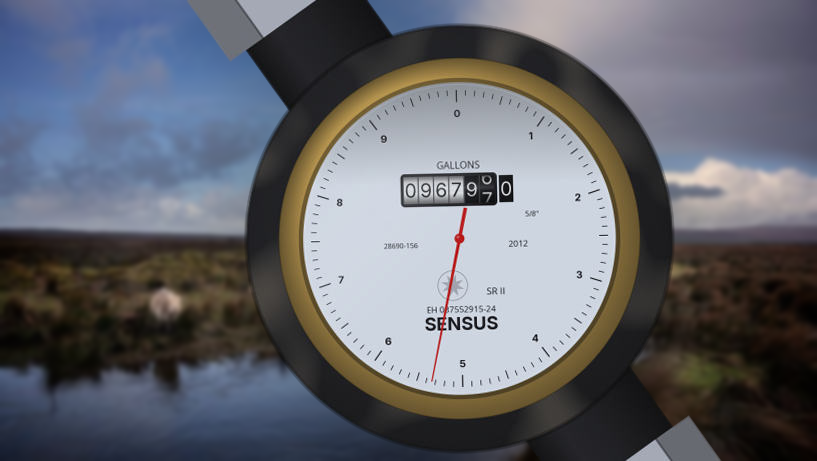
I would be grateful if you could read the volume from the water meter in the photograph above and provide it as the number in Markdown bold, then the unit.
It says **967965.3** gal
